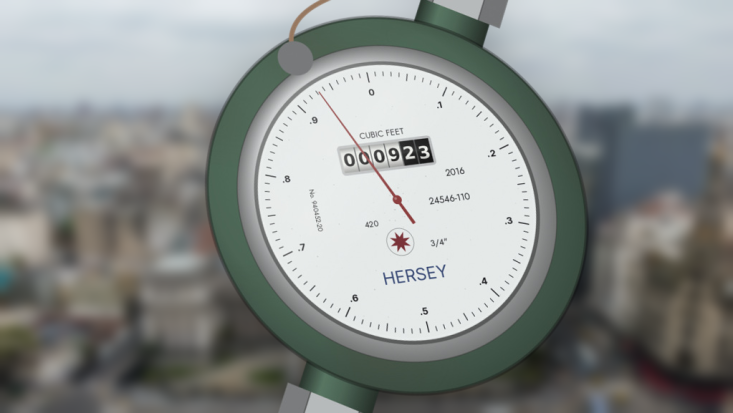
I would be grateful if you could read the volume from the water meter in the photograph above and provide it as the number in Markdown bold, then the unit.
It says **922.93** ft³
